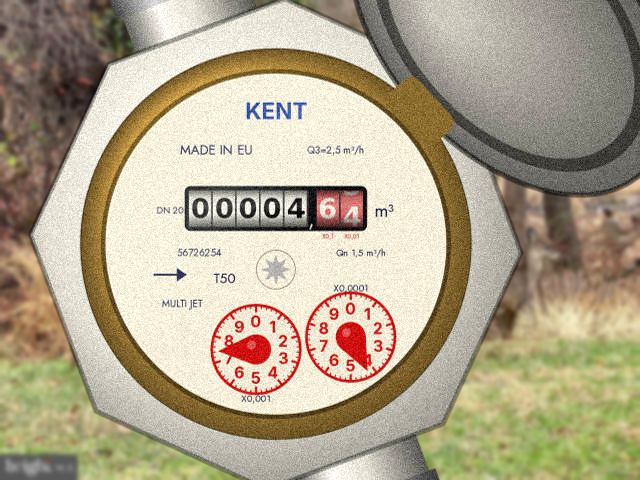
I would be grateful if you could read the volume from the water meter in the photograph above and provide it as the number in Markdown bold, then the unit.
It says **4.6374** m³
